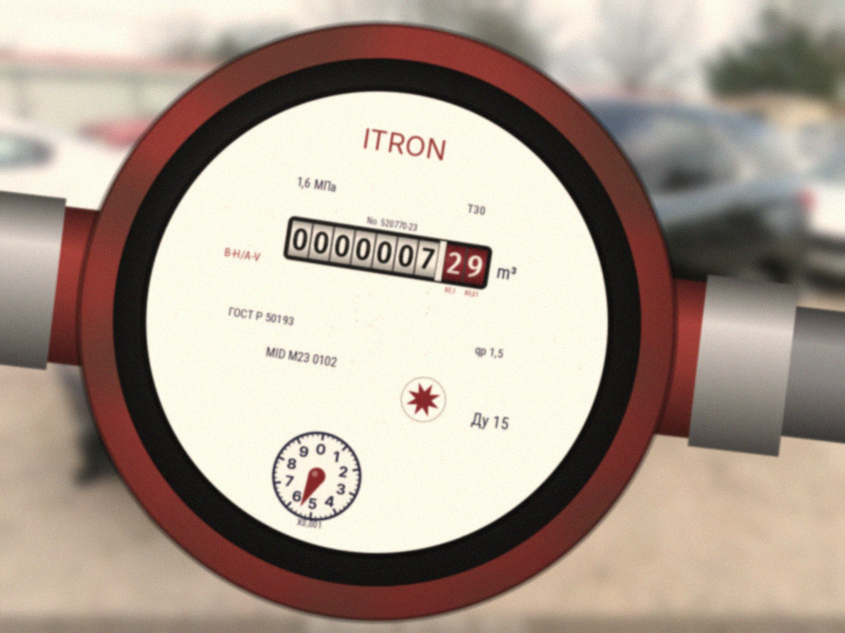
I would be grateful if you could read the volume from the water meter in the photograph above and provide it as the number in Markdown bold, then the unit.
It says **7.295** m³
